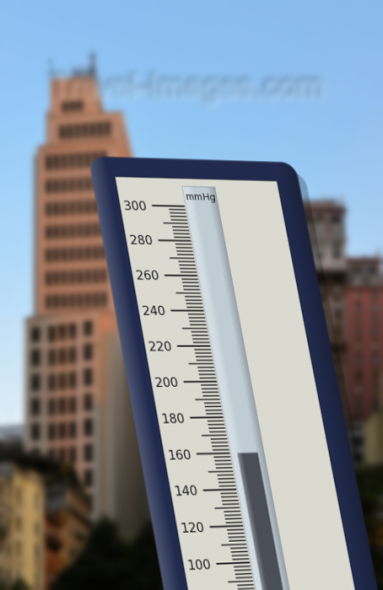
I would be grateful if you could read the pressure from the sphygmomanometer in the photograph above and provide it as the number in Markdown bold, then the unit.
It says **160** mmHg
